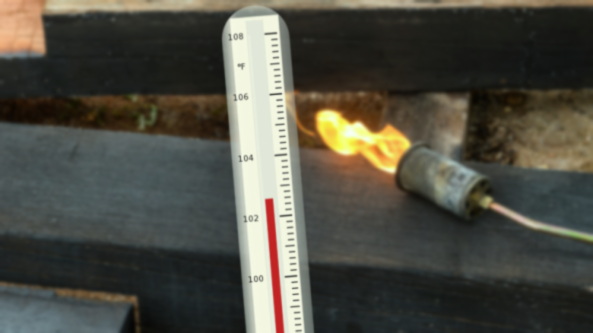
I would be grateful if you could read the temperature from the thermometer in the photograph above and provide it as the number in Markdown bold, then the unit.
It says **102.6** °F
